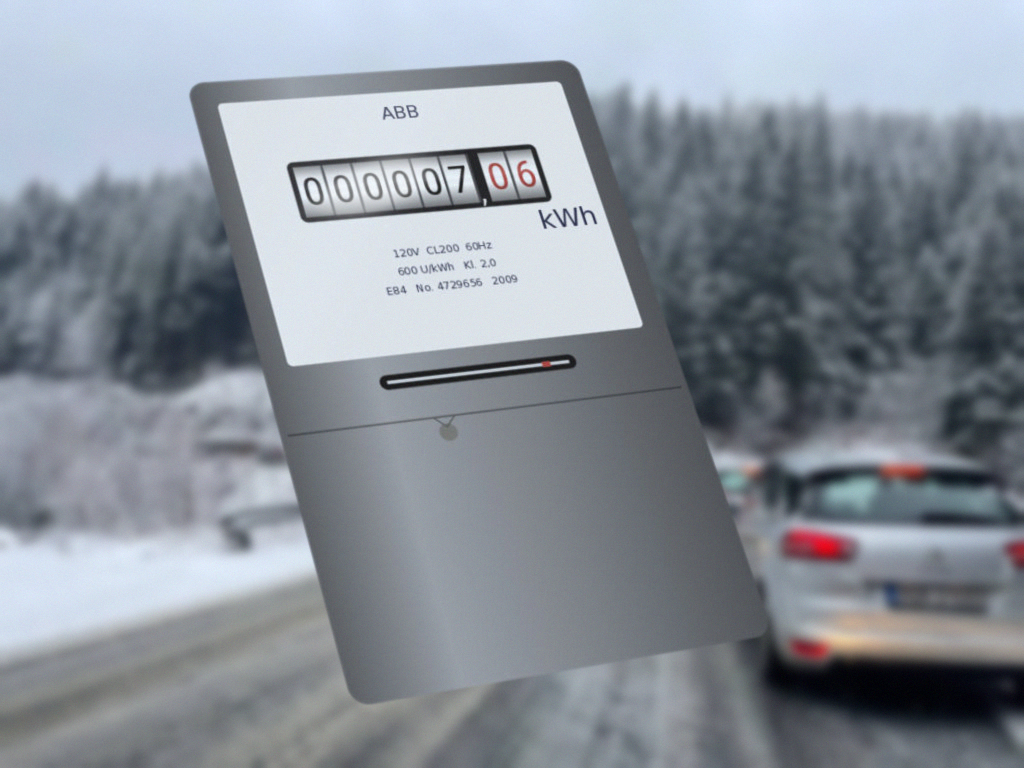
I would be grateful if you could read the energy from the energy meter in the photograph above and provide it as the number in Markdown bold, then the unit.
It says **7.06** kWh
